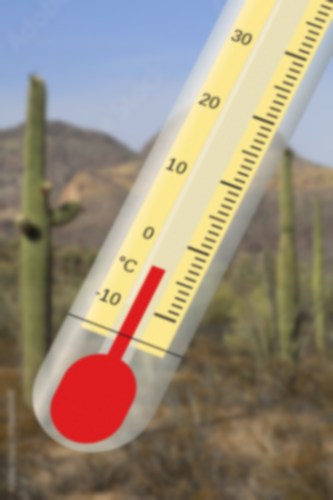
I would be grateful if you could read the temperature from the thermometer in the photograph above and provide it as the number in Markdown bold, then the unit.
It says **-4** °C
